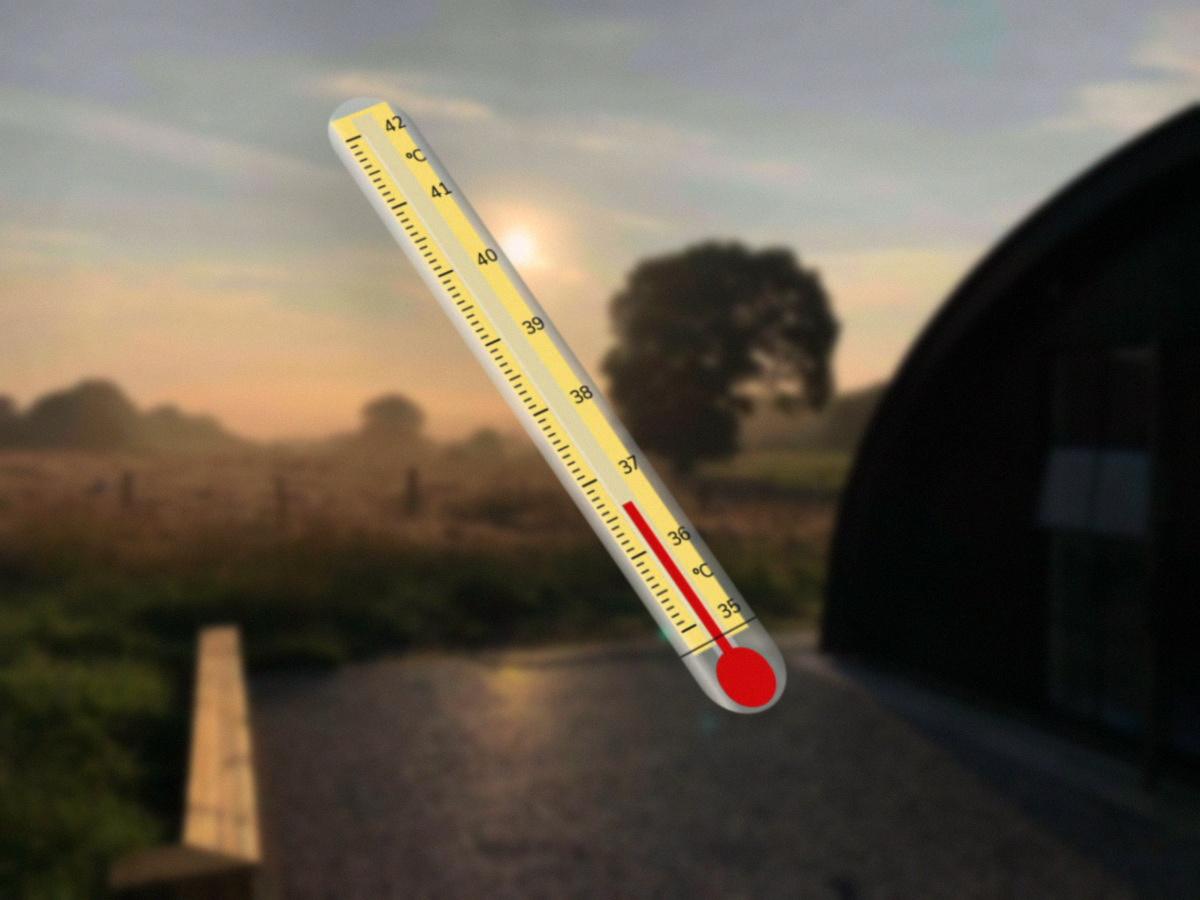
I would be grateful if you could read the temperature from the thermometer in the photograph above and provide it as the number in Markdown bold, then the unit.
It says **36.6** °C
